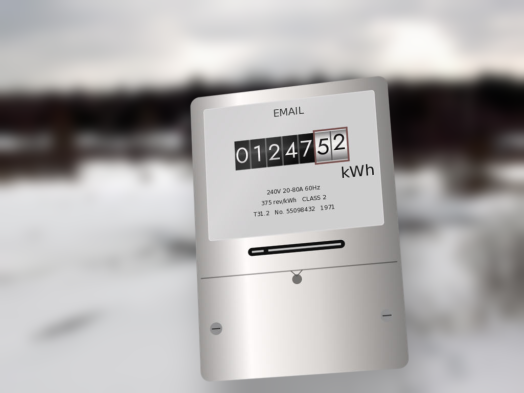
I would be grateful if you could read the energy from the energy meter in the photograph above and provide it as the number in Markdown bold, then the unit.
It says **1247.52** kWh
